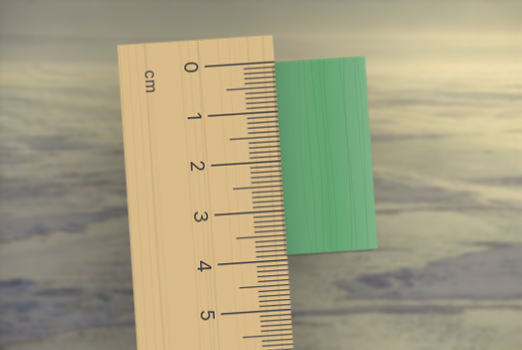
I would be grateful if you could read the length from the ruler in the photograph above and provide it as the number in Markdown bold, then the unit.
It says **3.9** cm
